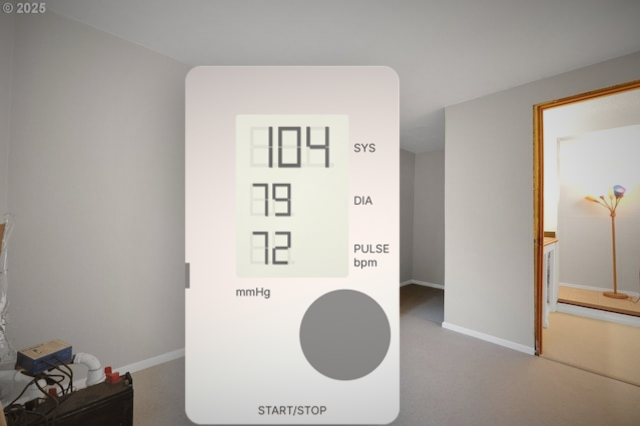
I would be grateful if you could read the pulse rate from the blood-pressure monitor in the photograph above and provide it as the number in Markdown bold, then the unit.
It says **72** bpm
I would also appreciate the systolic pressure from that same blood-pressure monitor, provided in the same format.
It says **104** mmHg
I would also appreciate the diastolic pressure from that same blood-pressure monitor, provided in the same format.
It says **79** mmHg
